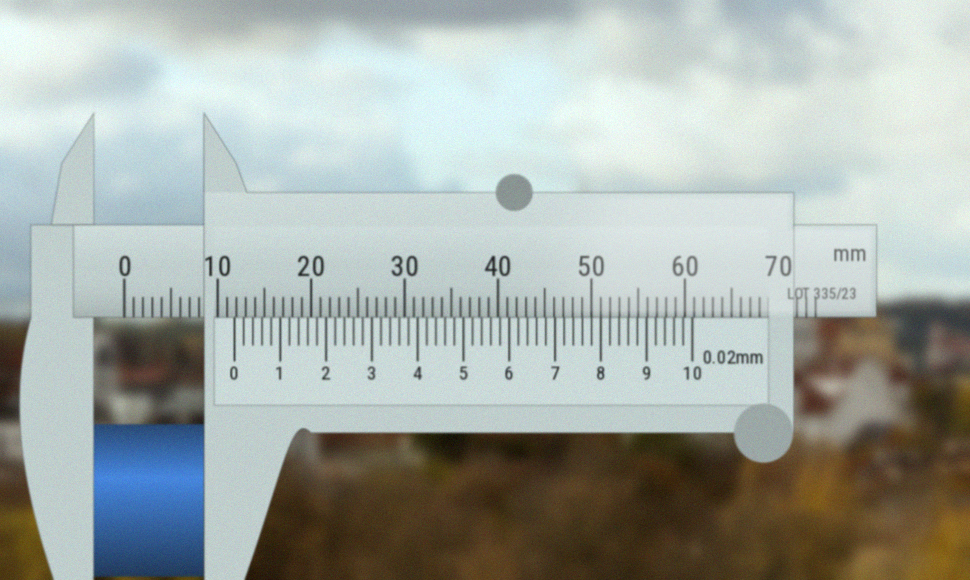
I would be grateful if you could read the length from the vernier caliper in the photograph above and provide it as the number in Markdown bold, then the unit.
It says **11.8** mm
